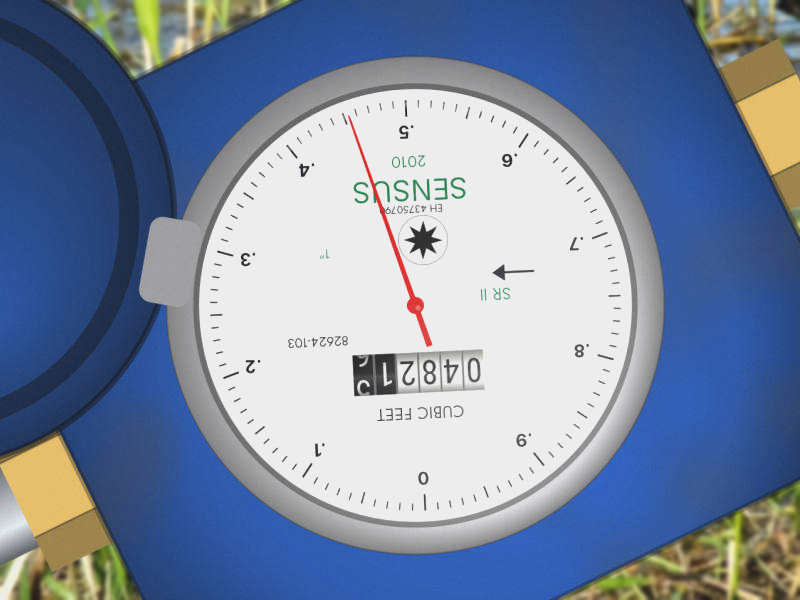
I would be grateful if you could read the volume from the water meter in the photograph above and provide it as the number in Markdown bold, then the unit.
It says **48215.45** ft³
